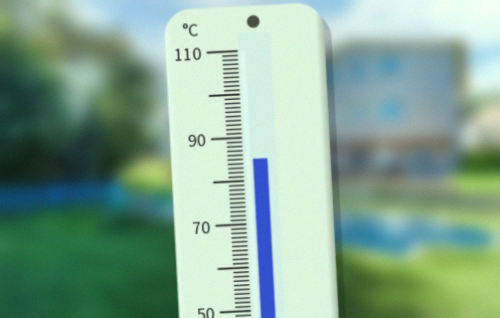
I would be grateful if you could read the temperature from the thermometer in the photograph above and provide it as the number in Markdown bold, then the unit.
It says **85** °C
